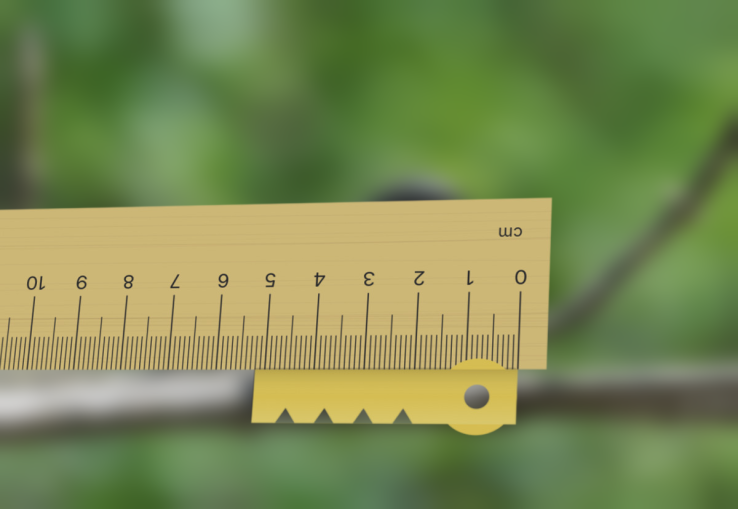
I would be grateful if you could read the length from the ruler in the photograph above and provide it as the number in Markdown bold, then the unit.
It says **5.2** cm
